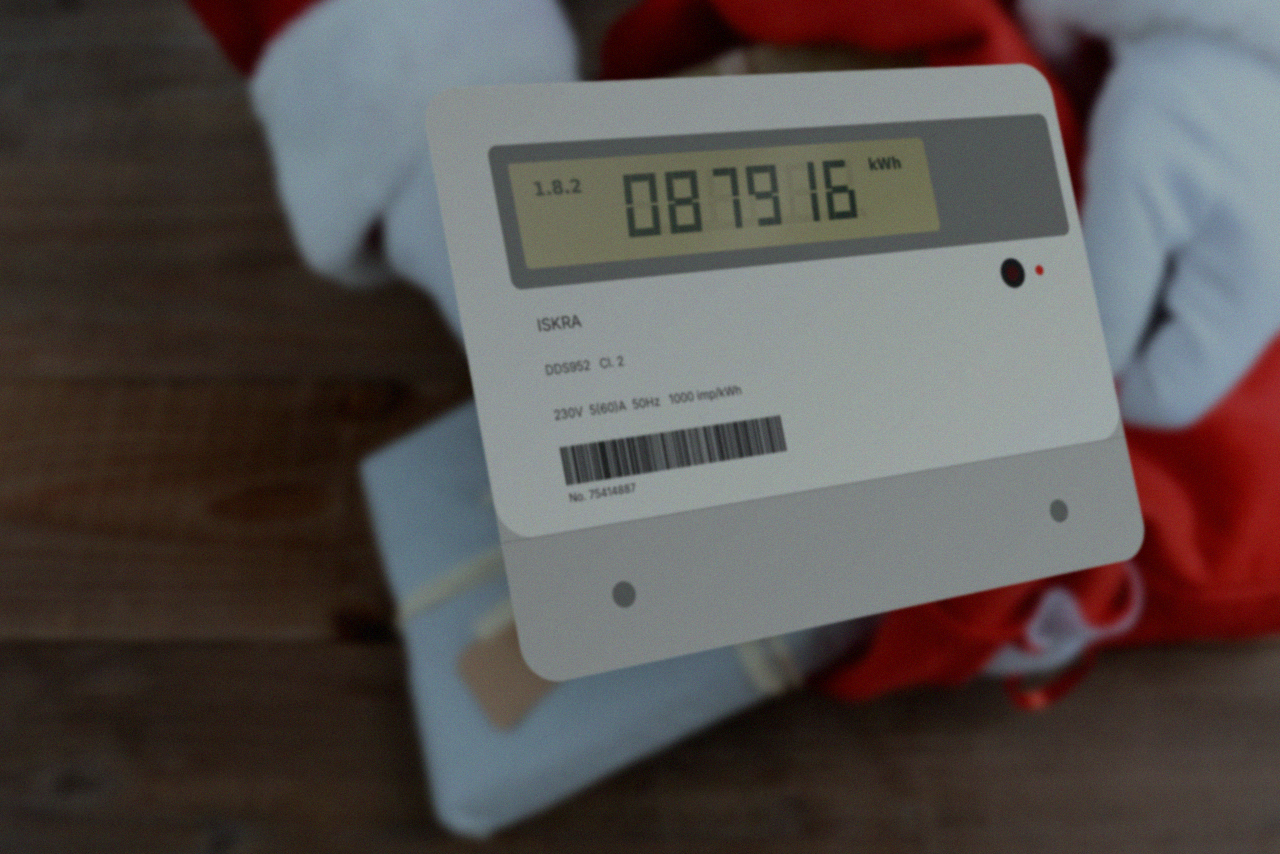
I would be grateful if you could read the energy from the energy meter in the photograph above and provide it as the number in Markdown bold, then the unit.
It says **87916** kWh
